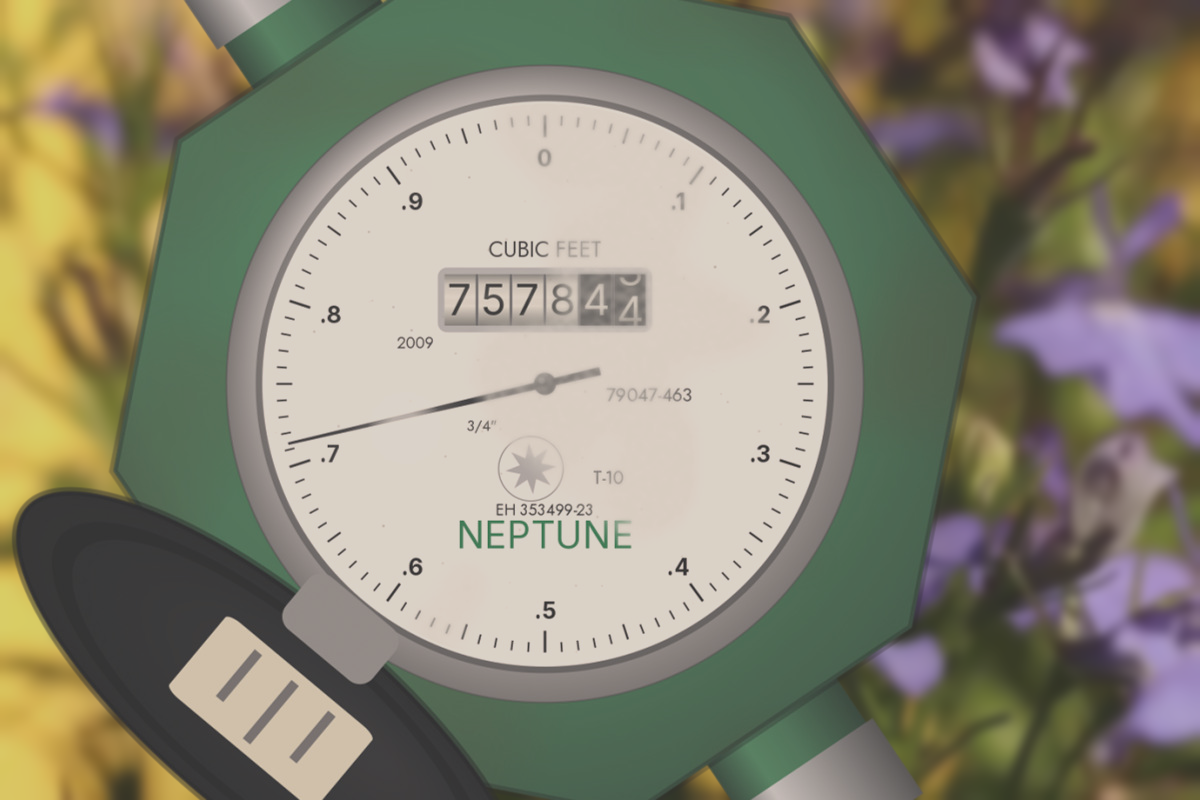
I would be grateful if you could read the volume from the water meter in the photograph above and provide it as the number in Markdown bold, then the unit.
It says **757843.71** ft³
